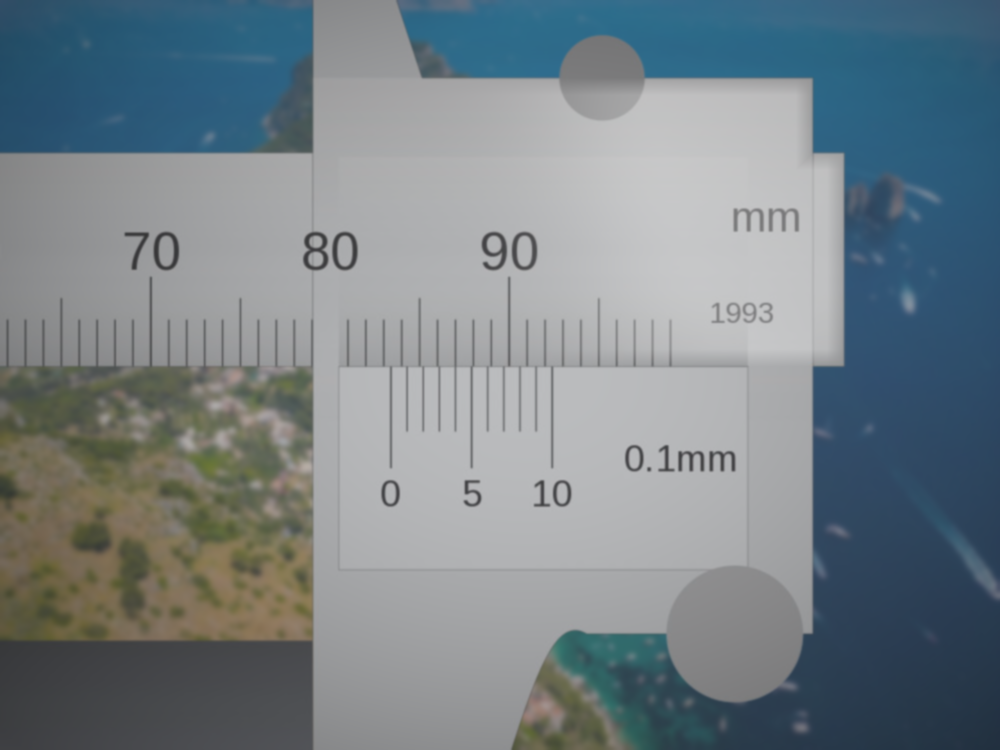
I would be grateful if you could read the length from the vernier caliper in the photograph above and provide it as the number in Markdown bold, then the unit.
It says **83.4** mm
